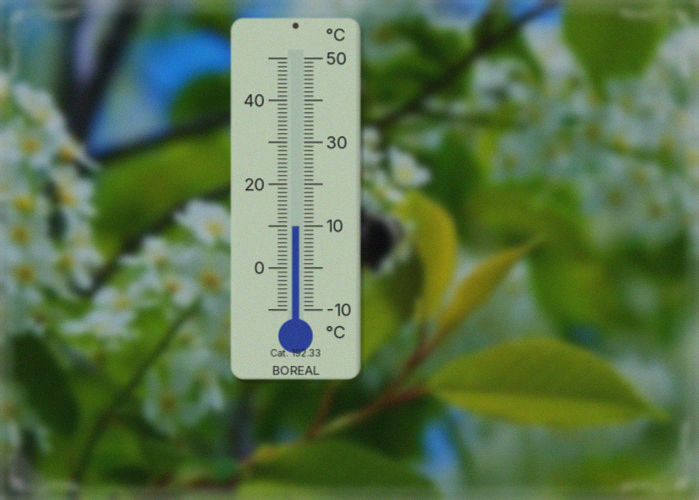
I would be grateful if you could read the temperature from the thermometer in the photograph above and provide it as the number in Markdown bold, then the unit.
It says **10** °C
